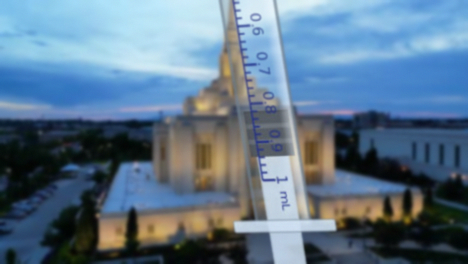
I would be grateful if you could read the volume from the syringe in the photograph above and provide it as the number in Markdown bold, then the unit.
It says **0.82** mL
